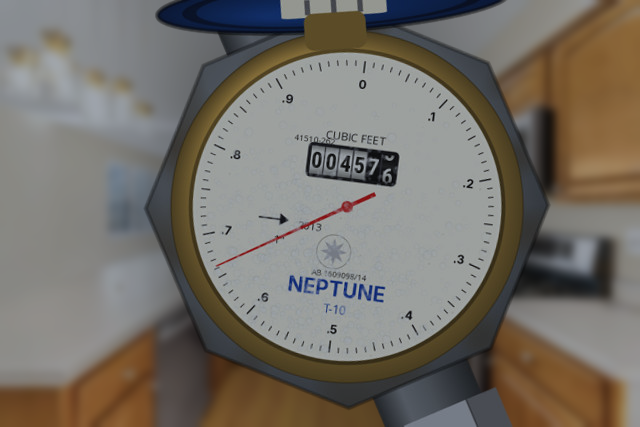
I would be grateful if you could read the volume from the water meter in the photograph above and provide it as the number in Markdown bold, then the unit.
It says **4575.66** ft³
